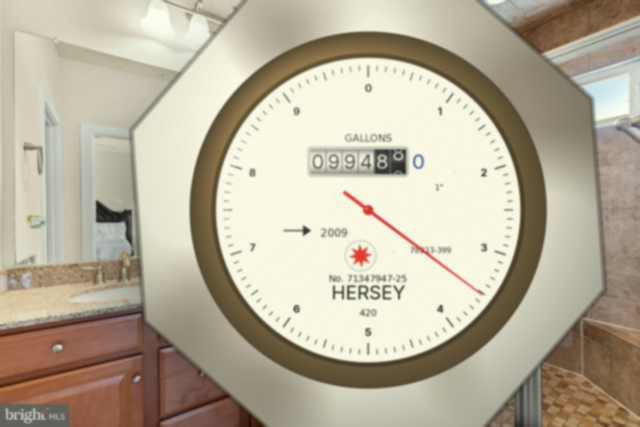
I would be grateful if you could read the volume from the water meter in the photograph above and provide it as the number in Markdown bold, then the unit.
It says **994883.5** gal
